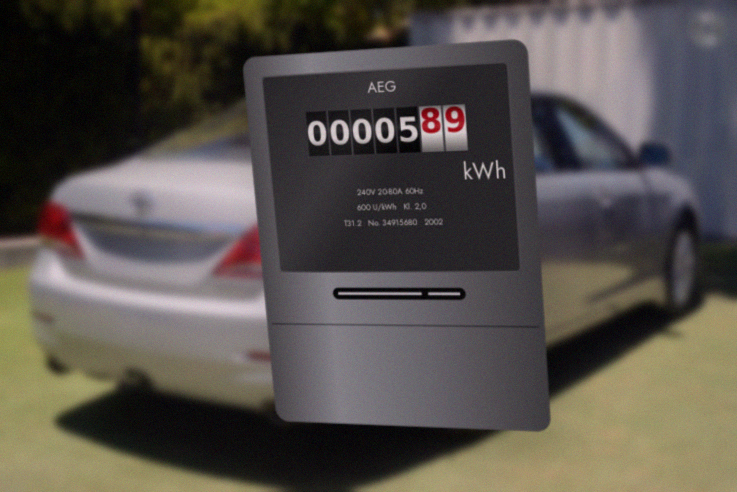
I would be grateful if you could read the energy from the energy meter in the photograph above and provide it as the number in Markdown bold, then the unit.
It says **5.89** kWh
